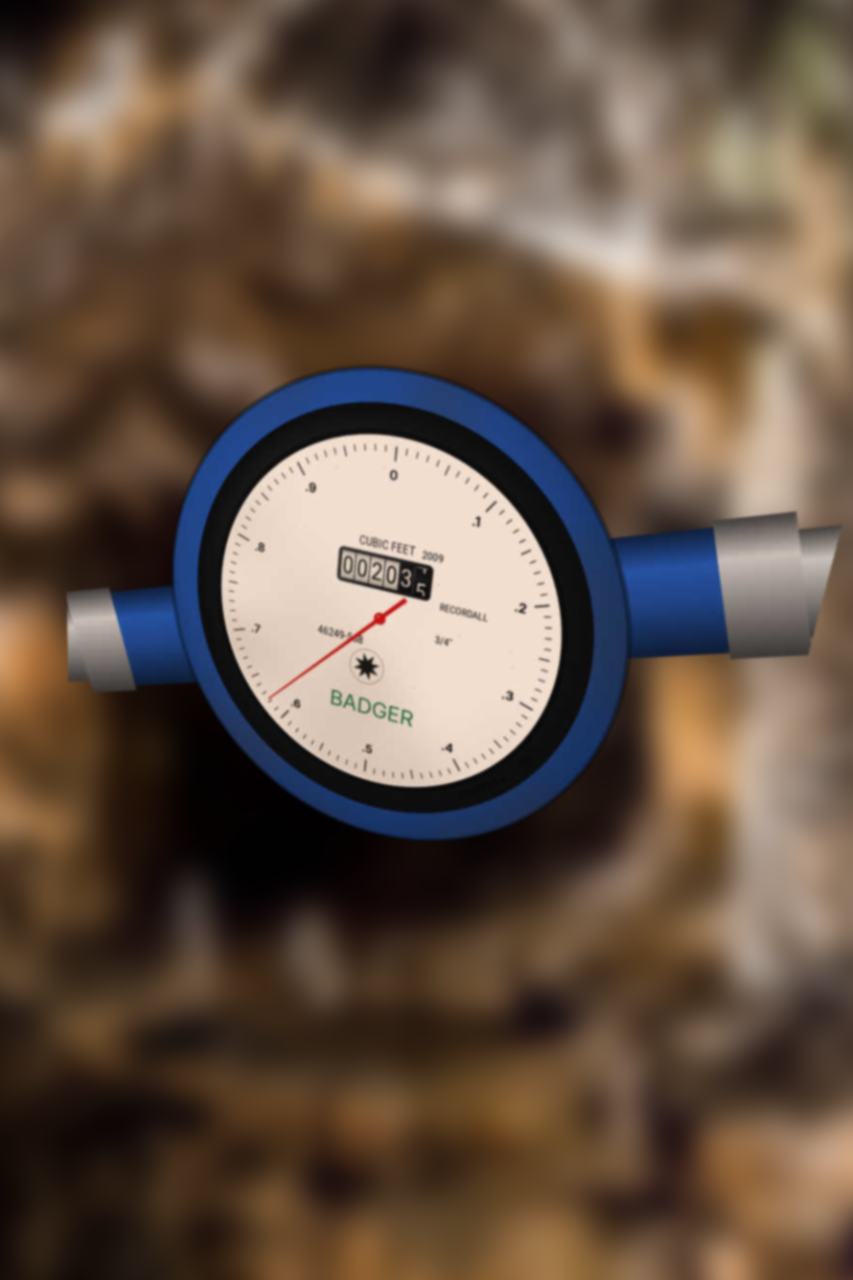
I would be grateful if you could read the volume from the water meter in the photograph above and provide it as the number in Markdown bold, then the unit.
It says **2034.62** ft³
